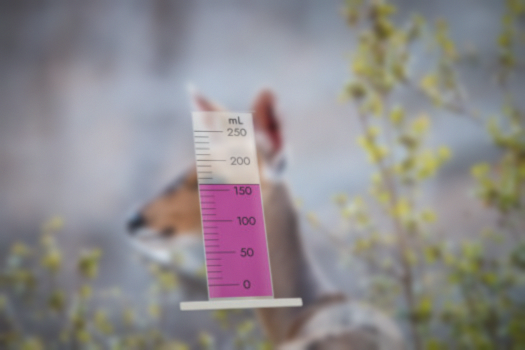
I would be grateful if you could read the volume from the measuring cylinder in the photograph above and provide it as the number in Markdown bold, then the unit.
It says **160** mL
